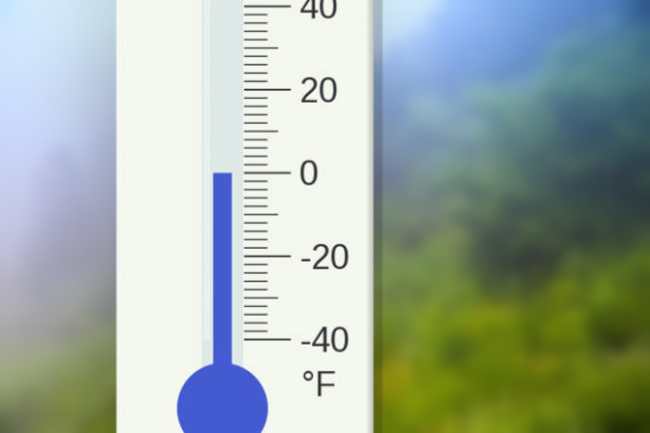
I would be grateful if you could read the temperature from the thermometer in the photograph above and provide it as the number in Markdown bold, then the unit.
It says **0** °F
